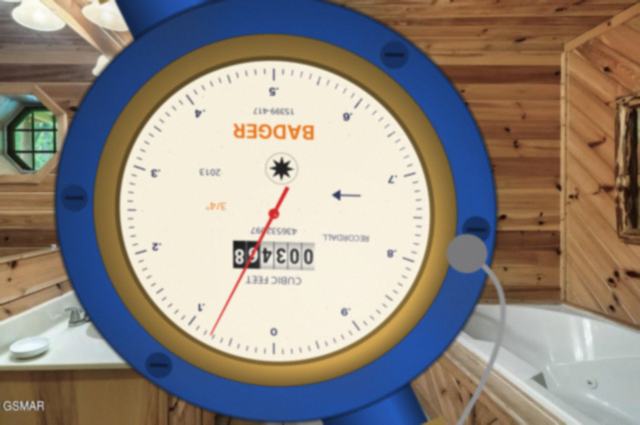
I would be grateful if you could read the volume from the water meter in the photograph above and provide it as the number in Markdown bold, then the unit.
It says **3468.07** ft³
